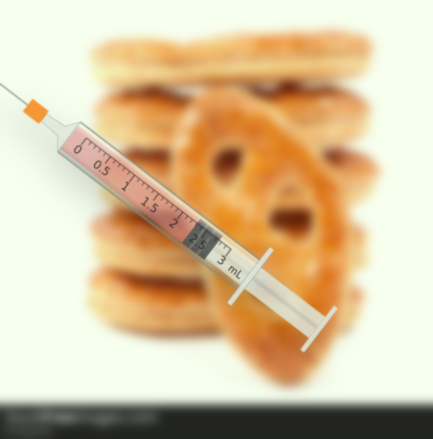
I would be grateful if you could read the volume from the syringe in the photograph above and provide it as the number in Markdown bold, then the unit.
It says **2.3** mL
